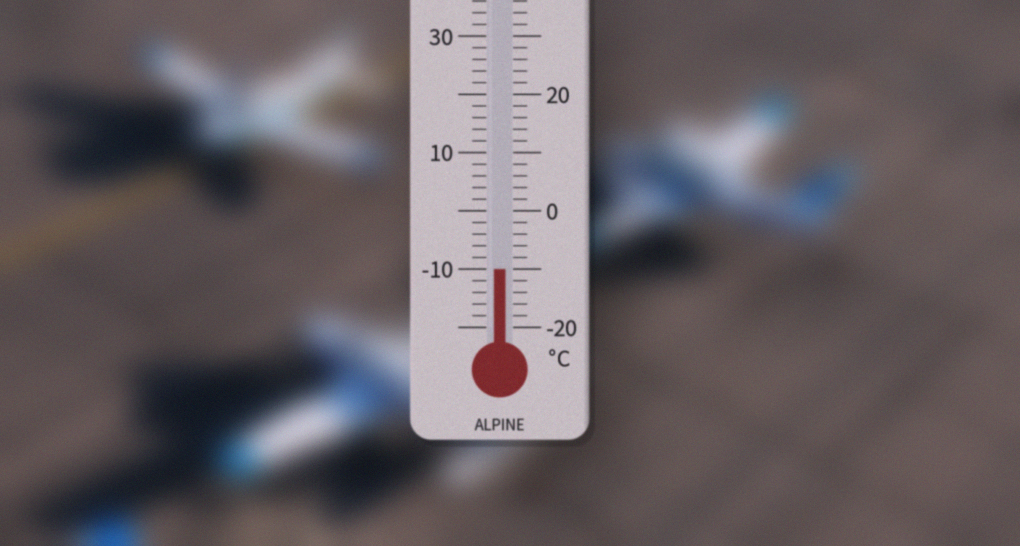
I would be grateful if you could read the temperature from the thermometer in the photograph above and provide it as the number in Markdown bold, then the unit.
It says **-10** °C
